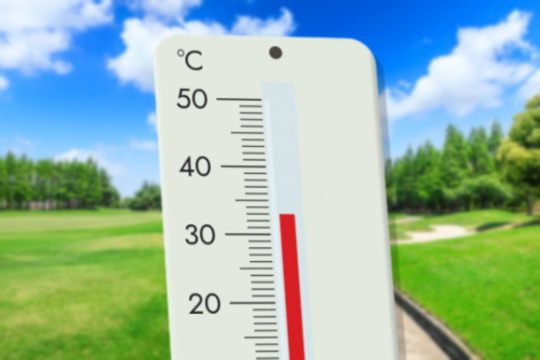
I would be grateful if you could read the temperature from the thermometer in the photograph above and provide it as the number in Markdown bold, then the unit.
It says **33** °C
